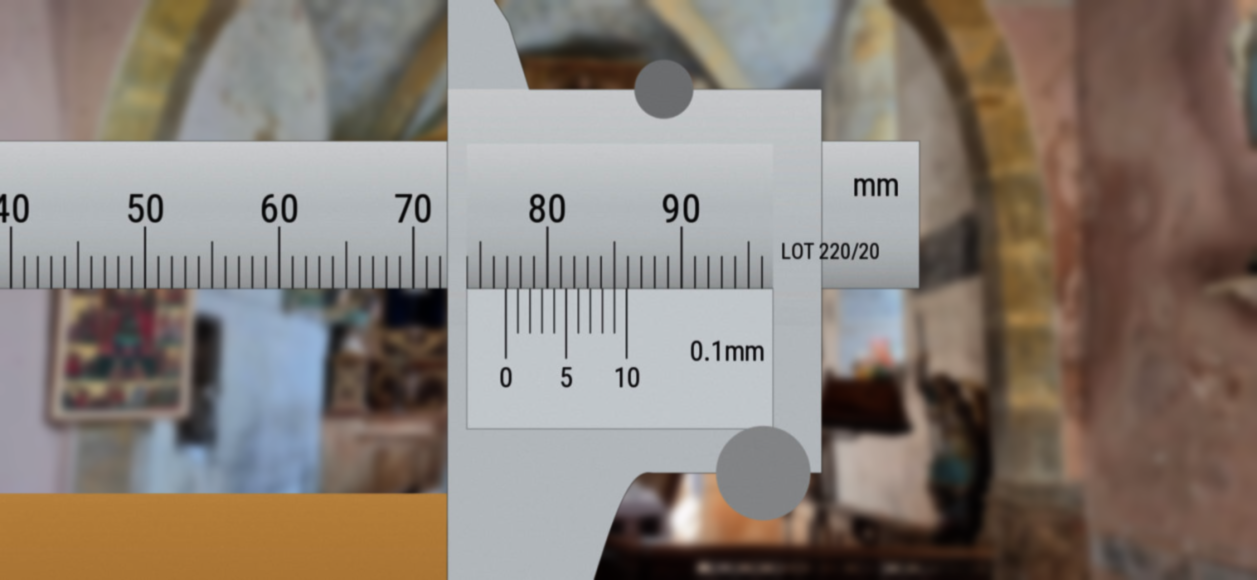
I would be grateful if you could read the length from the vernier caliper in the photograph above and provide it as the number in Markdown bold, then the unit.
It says **76.9** mm
